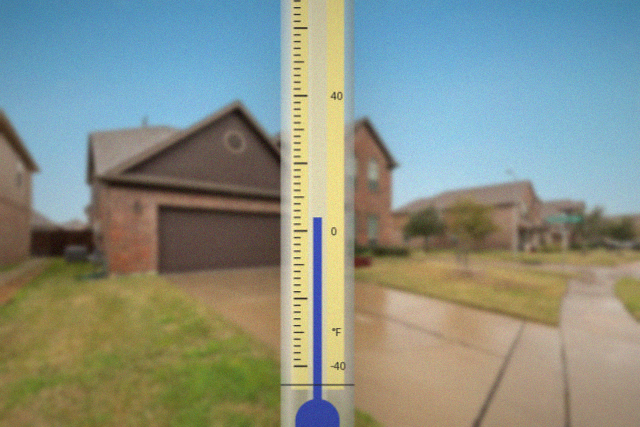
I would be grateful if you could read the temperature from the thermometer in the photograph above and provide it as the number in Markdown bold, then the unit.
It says **4** °F
